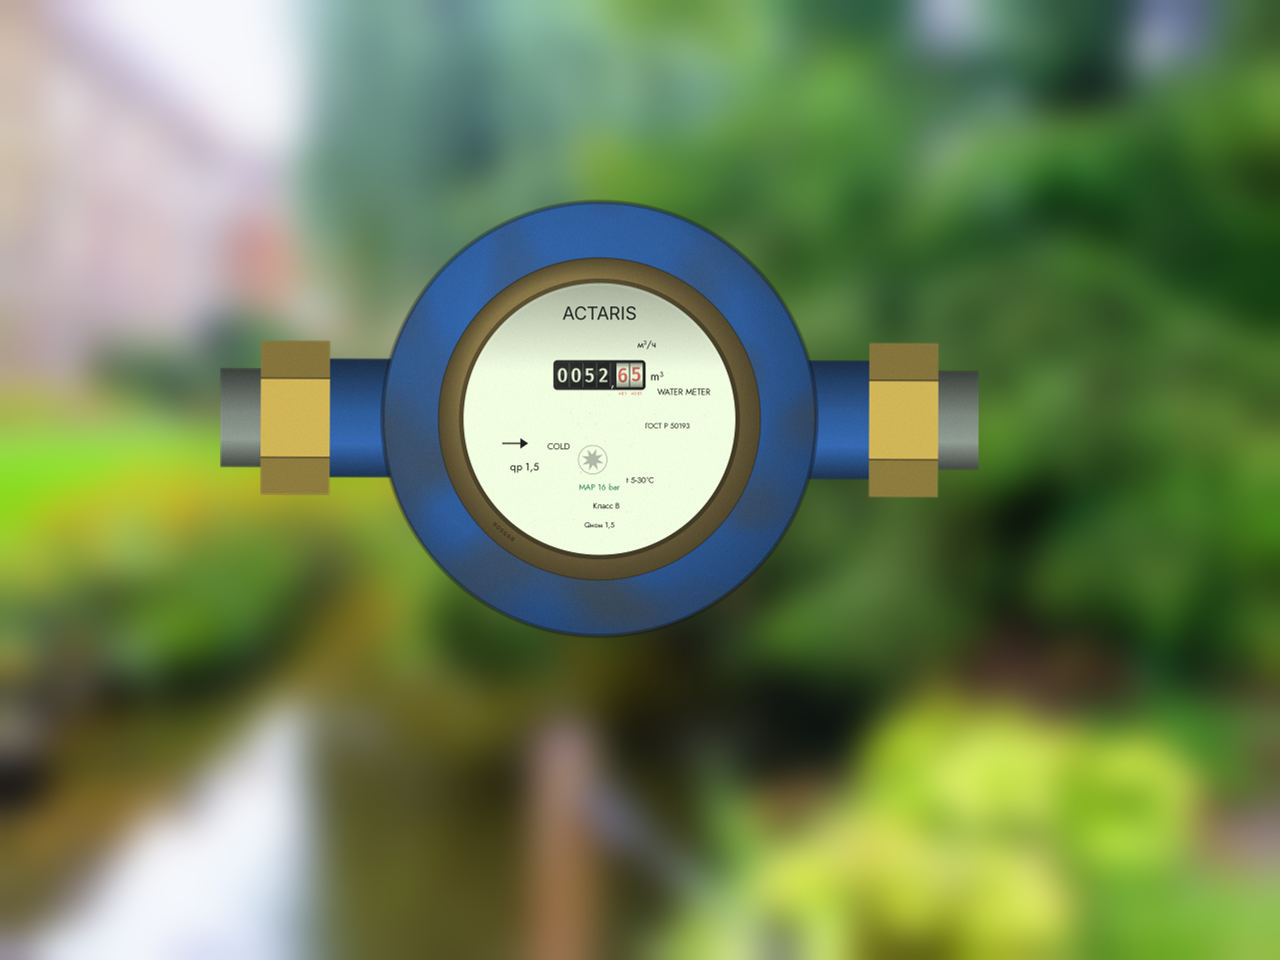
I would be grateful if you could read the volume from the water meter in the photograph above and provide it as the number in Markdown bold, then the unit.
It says **52.65** m³
